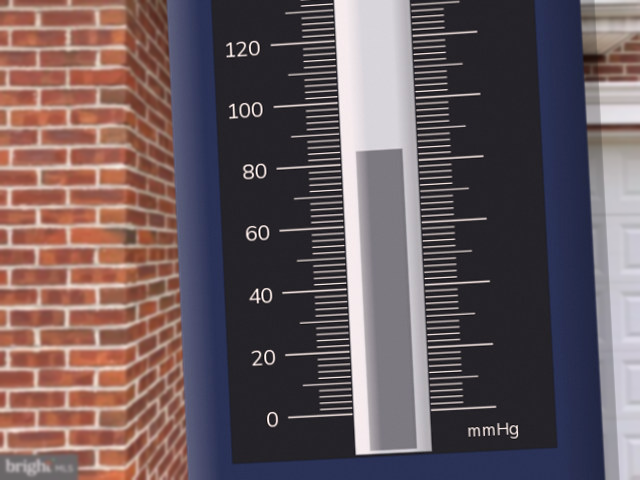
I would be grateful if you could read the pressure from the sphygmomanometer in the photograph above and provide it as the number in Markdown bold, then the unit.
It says **84** mmHg
